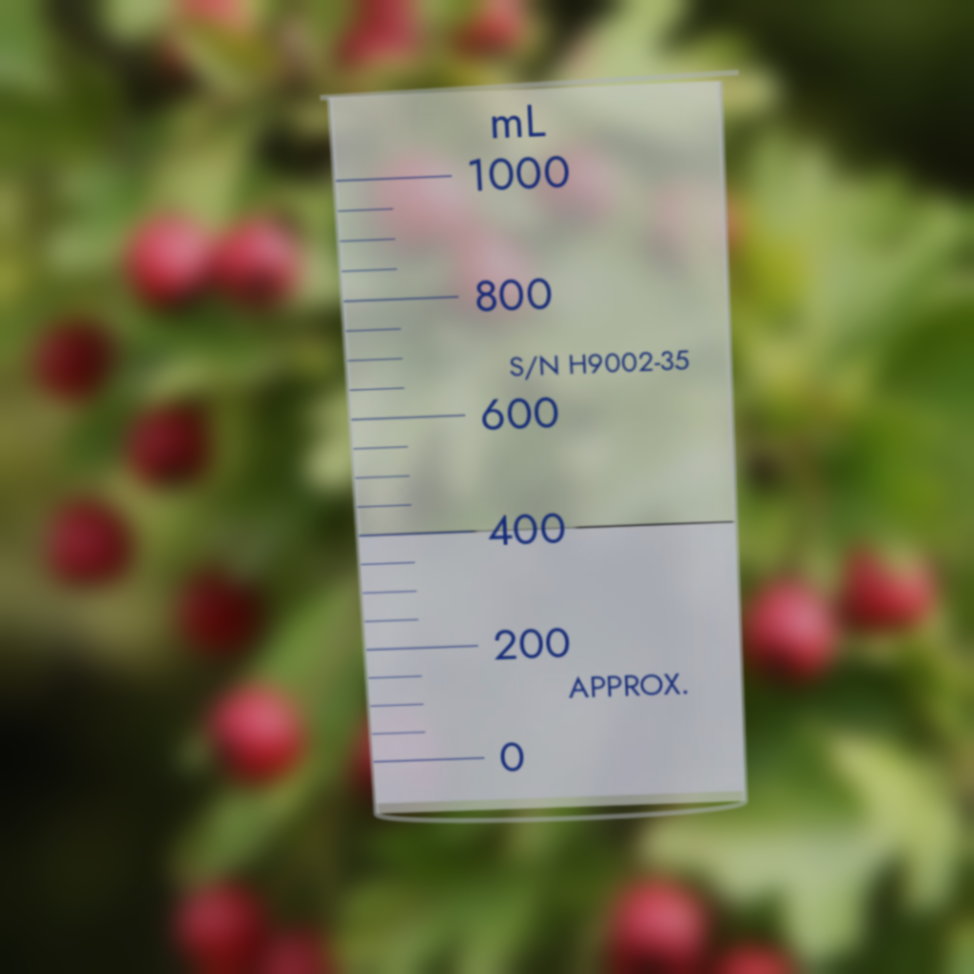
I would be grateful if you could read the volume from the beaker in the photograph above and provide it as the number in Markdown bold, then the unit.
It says **400** mL
